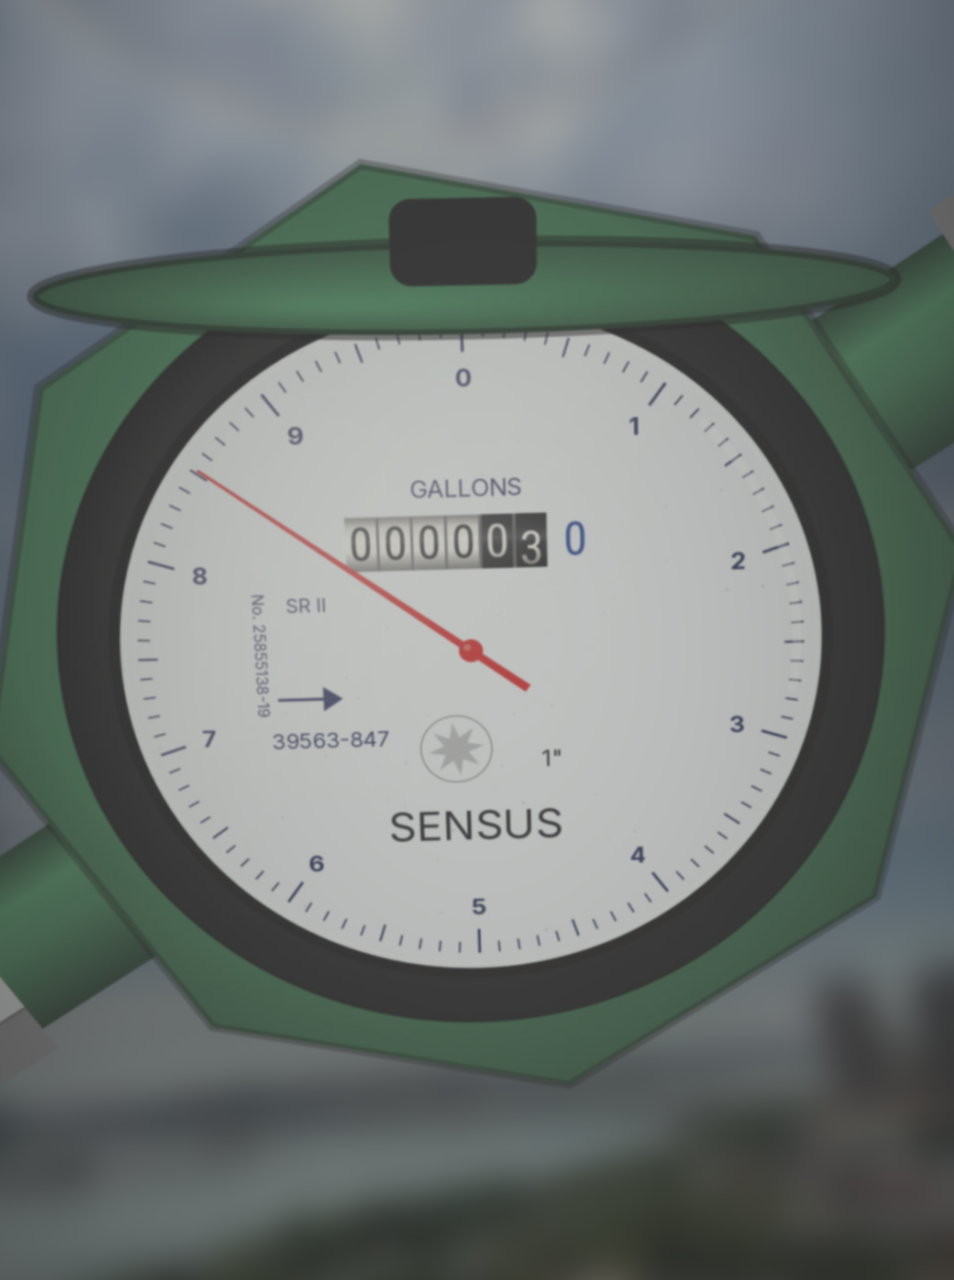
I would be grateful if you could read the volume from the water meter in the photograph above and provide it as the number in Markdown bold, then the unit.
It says **28.5** gal
